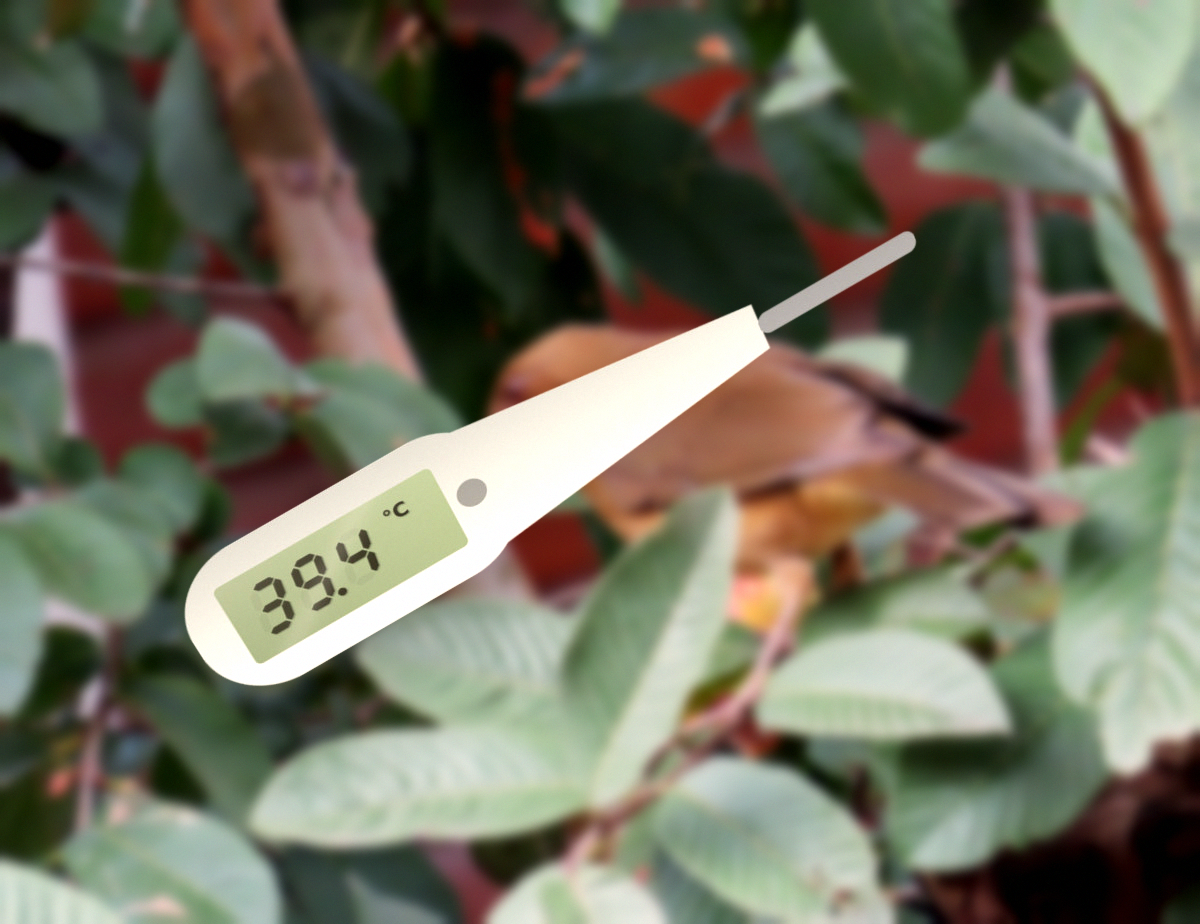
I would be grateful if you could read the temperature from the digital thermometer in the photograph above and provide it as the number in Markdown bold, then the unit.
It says **39.4** °C
